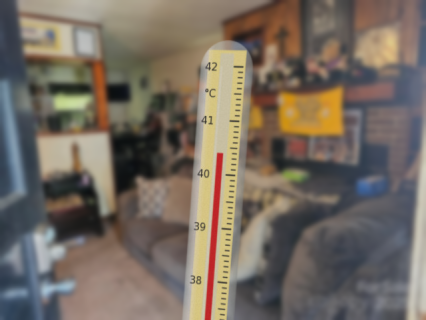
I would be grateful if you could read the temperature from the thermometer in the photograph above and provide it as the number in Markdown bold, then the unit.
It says **40.4** °C
